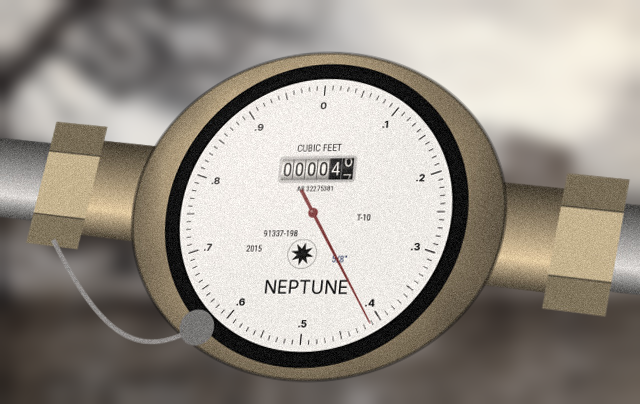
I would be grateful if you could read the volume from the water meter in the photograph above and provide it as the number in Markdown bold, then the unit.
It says **46.41** ft³
